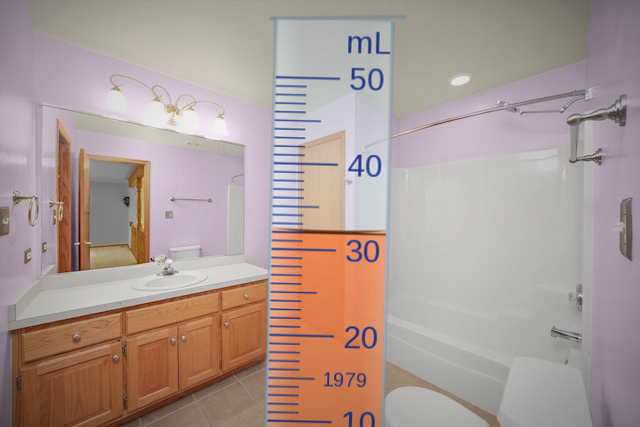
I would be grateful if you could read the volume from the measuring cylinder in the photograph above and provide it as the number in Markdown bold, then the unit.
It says **32** mL
